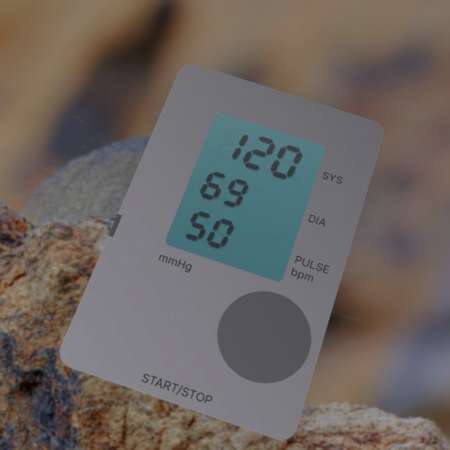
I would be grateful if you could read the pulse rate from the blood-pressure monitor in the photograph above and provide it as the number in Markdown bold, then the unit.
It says **50** bpm
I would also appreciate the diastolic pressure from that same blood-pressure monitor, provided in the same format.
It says **69** mmHg
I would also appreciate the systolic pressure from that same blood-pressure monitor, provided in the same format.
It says **120** mmHg
